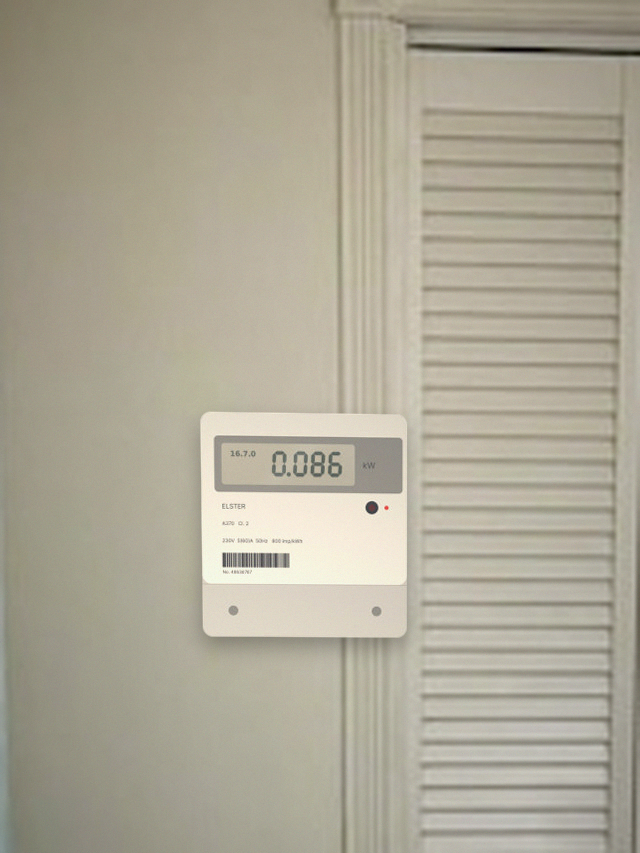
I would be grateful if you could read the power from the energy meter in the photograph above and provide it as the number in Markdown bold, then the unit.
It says **0.086** kW
